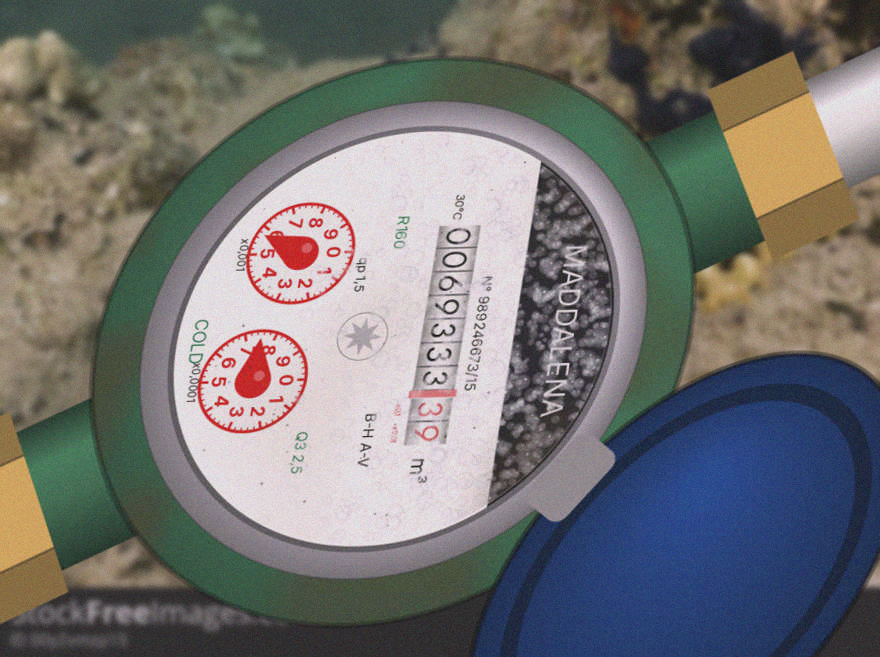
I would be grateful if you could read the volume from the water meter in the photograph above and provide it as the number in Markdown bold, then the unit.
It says **69333.3957** m³
